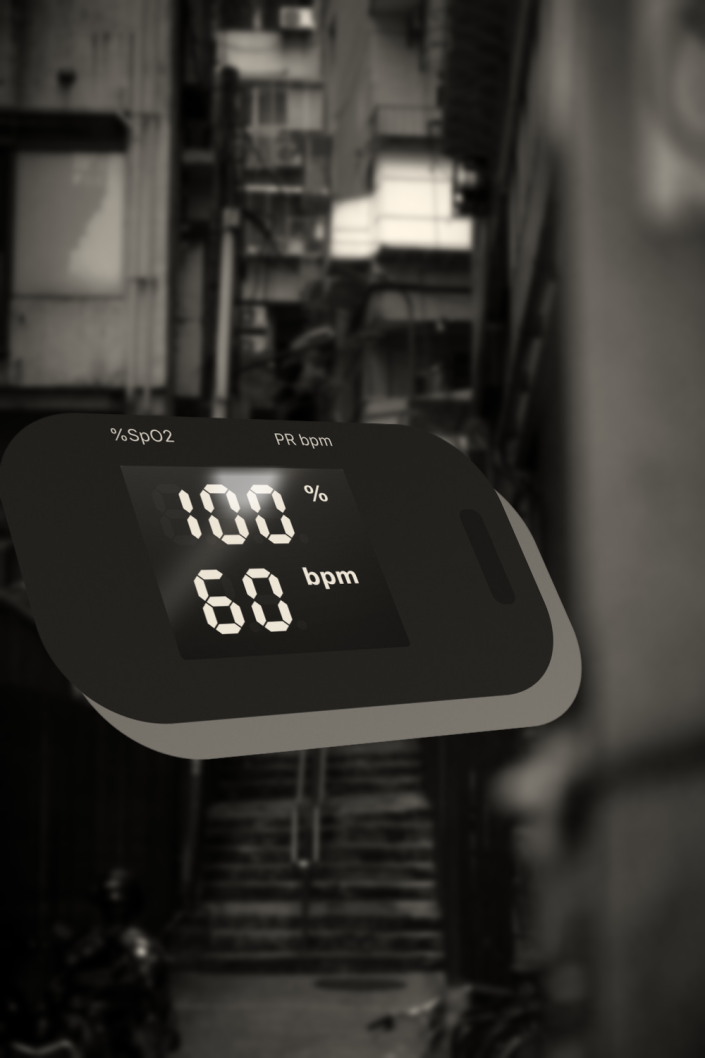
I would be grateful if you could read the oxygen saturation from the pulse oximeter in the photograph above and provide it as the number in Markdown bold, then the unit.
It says **100** %
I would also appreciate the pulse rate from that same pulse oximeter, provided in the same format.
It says **60** bpm
